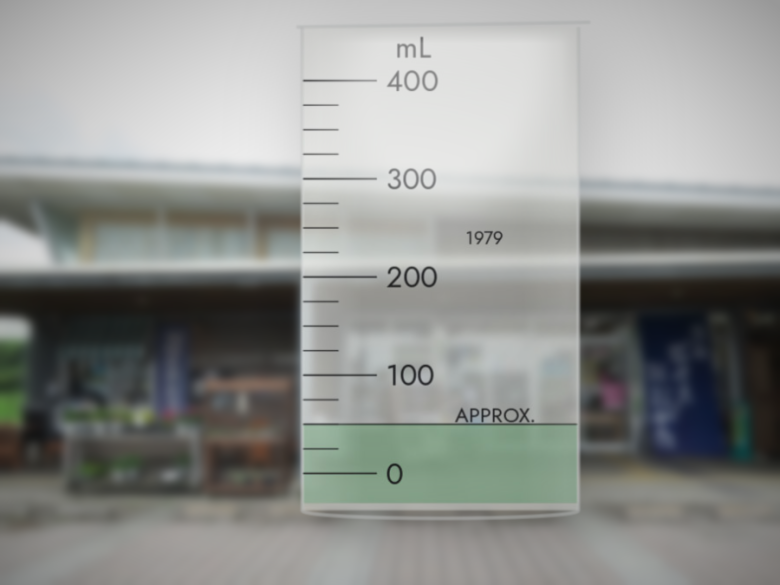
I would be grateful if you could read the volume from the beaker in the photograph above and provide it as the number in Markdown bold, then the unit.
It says **50** mL
